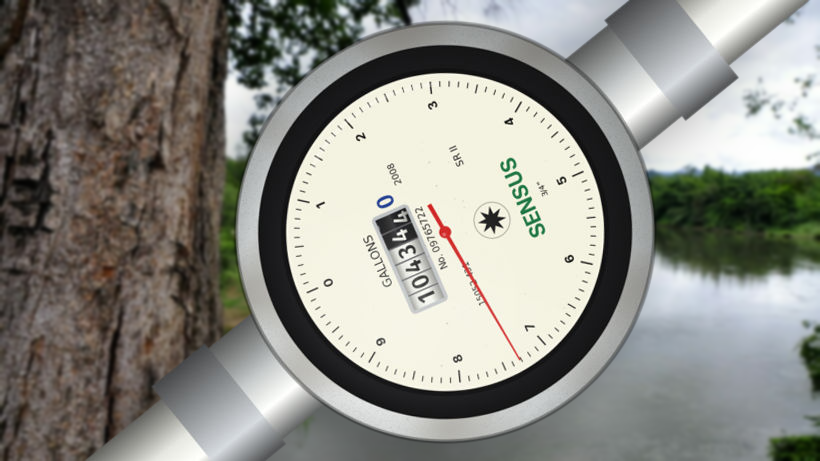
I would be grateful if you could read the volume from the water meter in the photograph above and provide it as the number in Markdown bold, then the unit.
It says **1043437.3** gal
